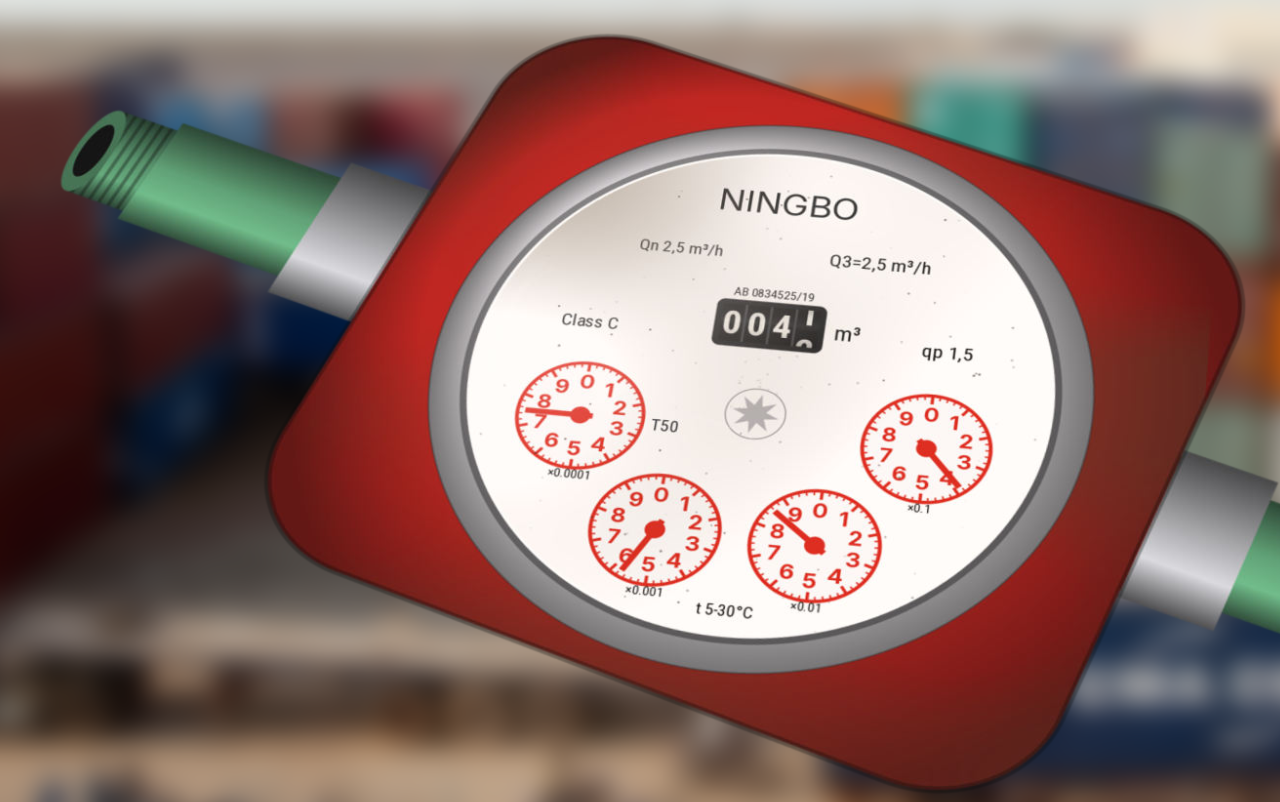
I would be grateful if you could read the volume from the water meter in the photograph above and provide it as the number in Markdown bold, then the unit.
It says **41.3857** m³
